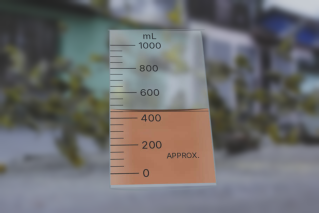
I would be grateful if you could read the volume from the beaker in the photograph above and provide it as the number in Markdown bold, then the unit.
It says **450** mL
